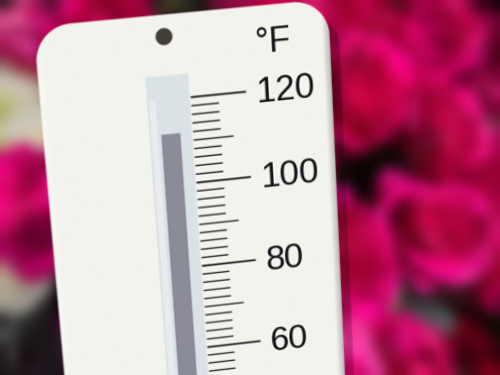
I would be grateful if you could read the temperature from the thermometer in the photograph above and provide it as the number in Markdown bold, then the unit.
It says **112** °F
